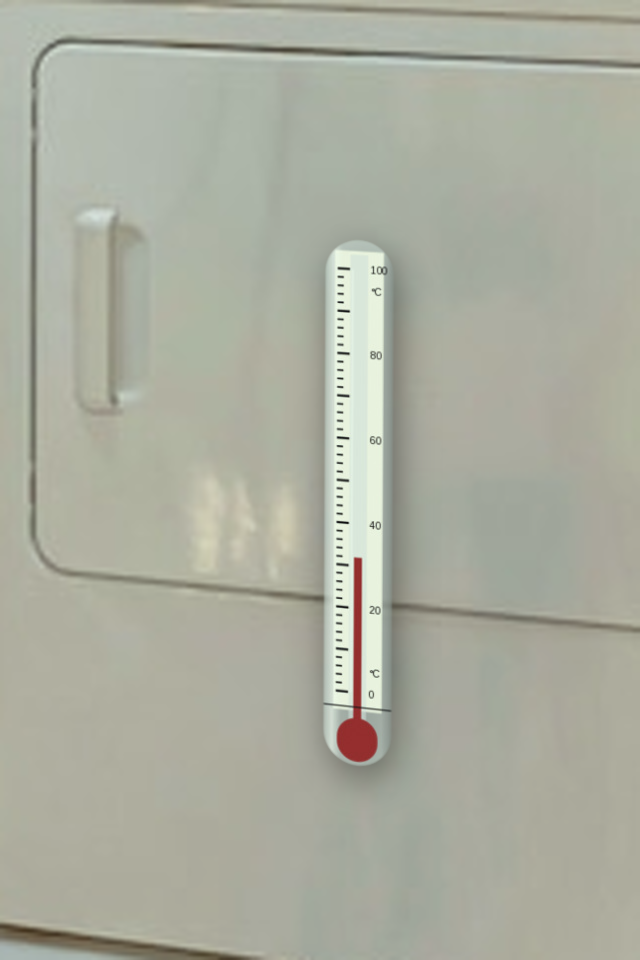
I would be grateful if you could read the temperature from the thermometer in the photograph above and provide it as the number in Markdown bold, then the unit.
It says **32** °C
